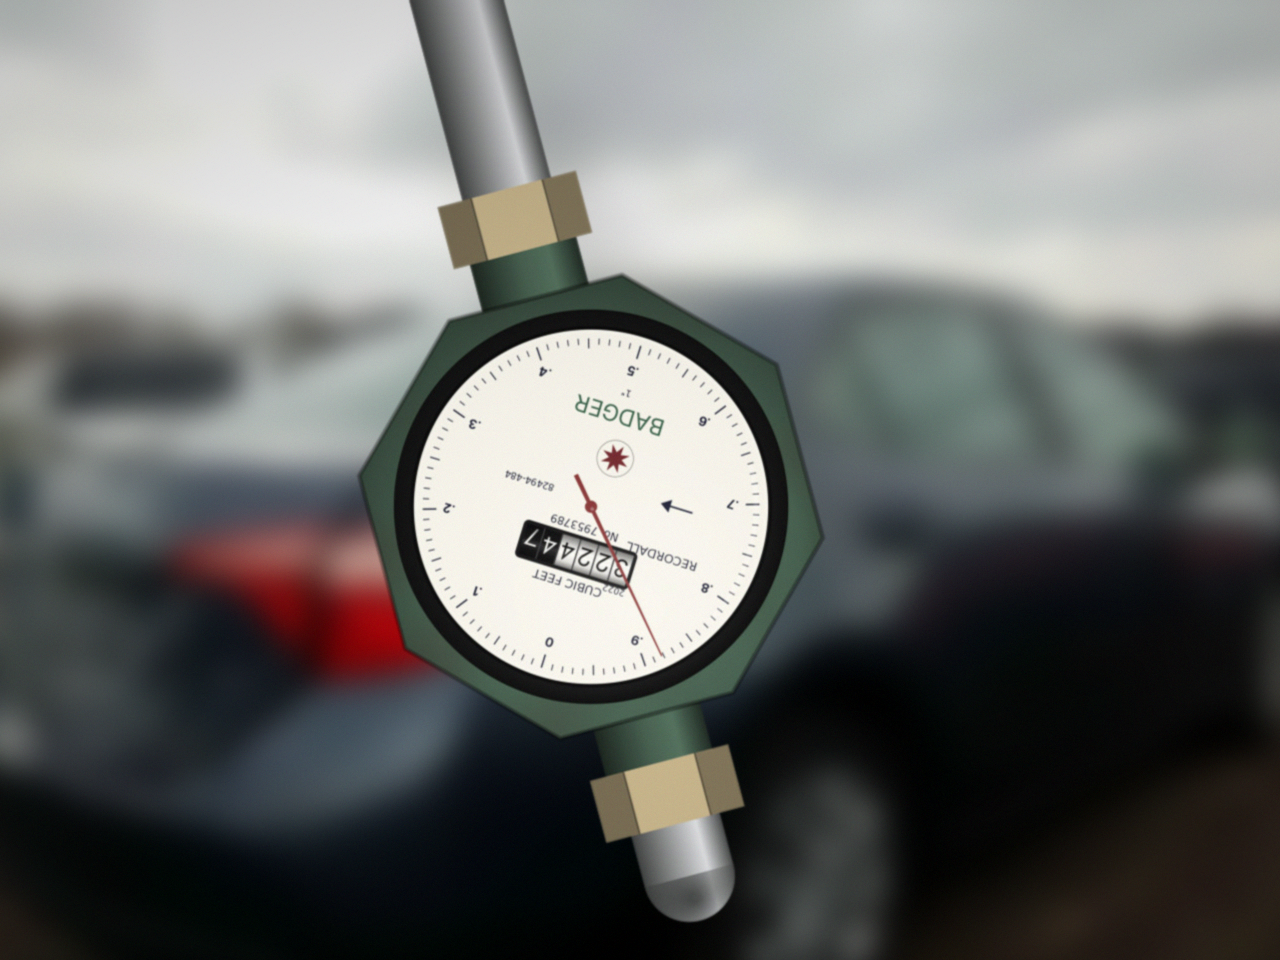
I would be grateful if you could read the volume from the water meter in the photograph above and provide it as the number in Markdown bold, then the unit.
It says **322446.88** ft³
